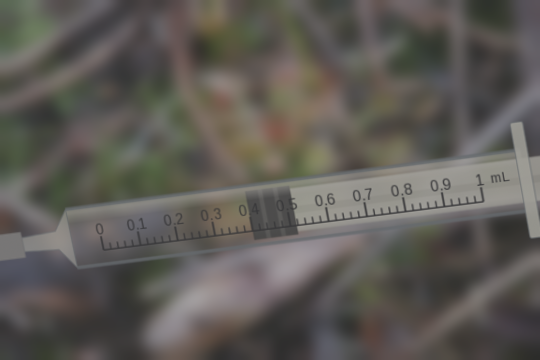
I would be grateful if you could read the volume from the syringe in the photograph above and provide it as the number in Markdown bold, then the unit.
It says **0.4** mL
